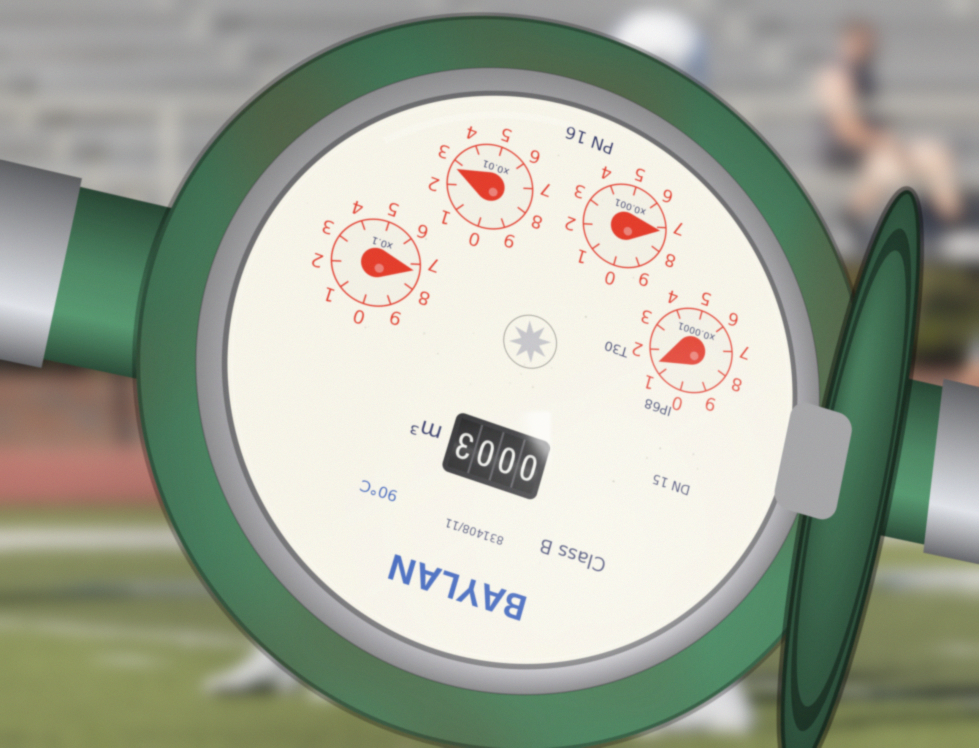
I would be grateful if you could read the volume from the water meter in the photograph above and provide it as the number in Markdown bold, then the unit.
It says **3.7271** m³
